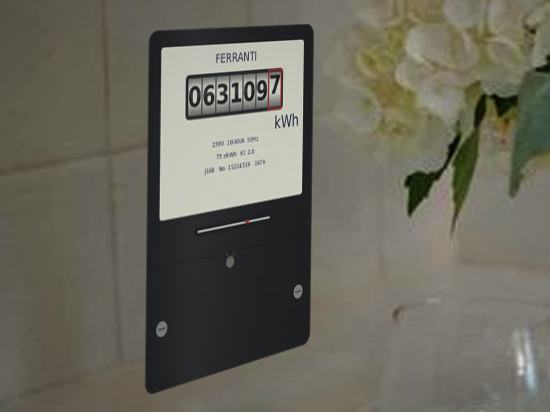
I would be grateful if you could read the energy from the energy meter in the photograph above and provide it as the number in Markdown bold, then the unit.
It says **63109.7** kWh
